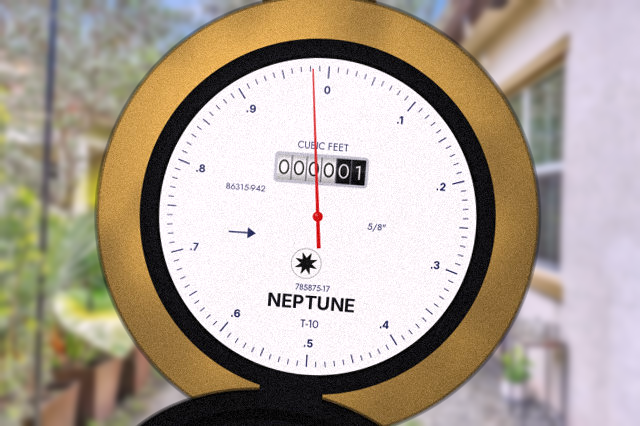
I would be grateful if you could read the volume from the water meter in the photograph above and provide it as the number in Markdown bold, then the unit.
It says **0.98** ft³
